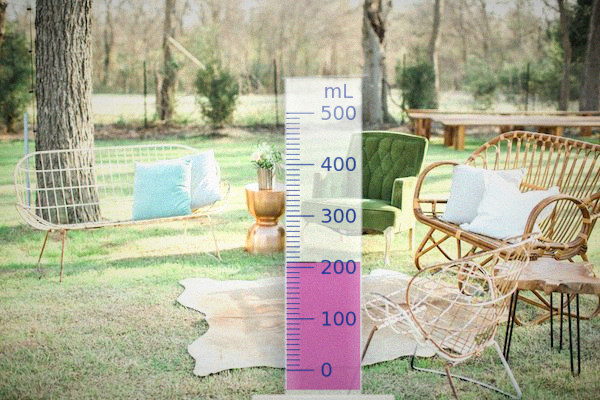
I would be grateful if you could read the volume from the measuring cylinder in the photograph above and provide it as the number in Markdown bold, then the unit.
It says **210** mL
